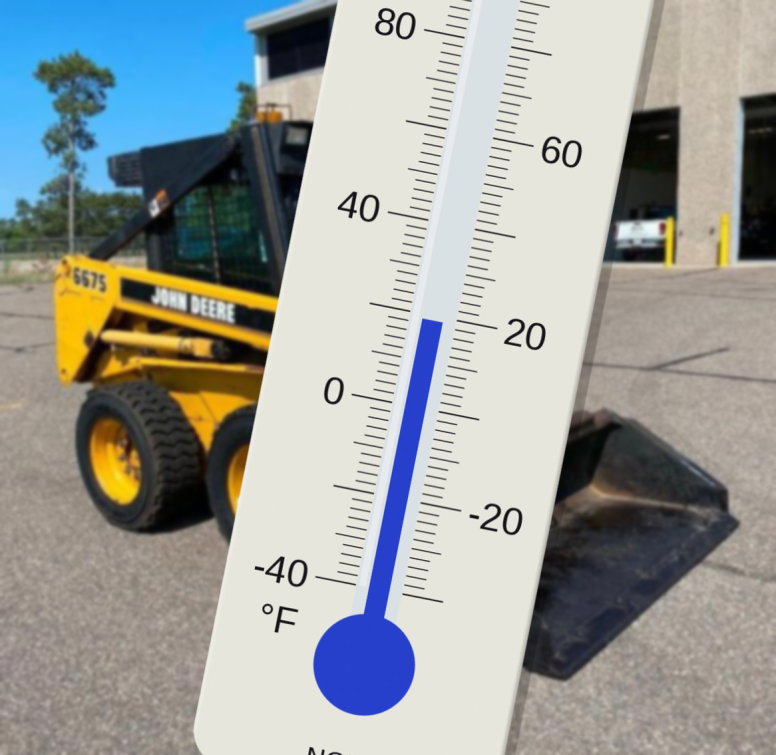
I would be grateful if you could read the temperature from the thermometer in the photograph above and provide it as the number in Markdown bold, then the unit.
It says **19** °F
